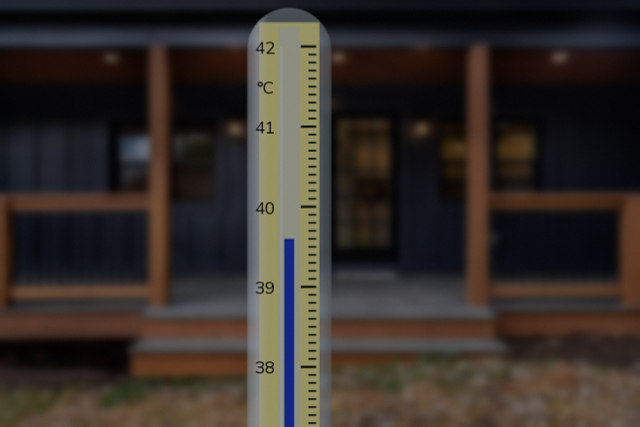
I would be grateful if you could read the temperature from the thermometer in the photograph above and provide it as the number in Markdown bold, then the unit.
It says **39.6** °C
